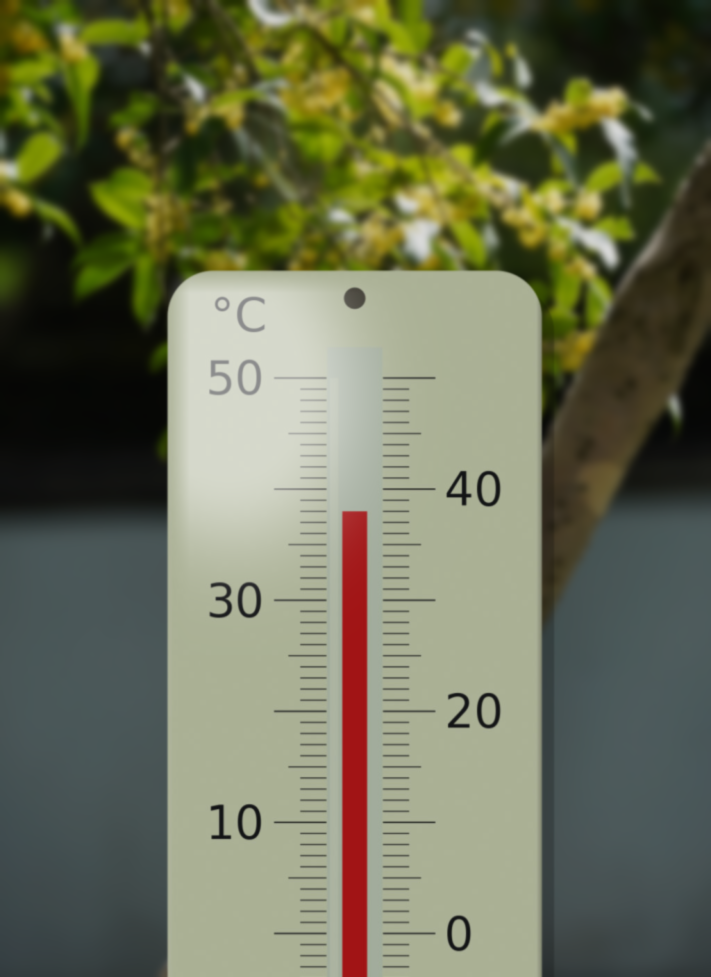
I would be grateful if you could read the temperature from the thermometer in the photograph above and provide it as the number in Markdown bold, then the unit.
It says **38** °C
